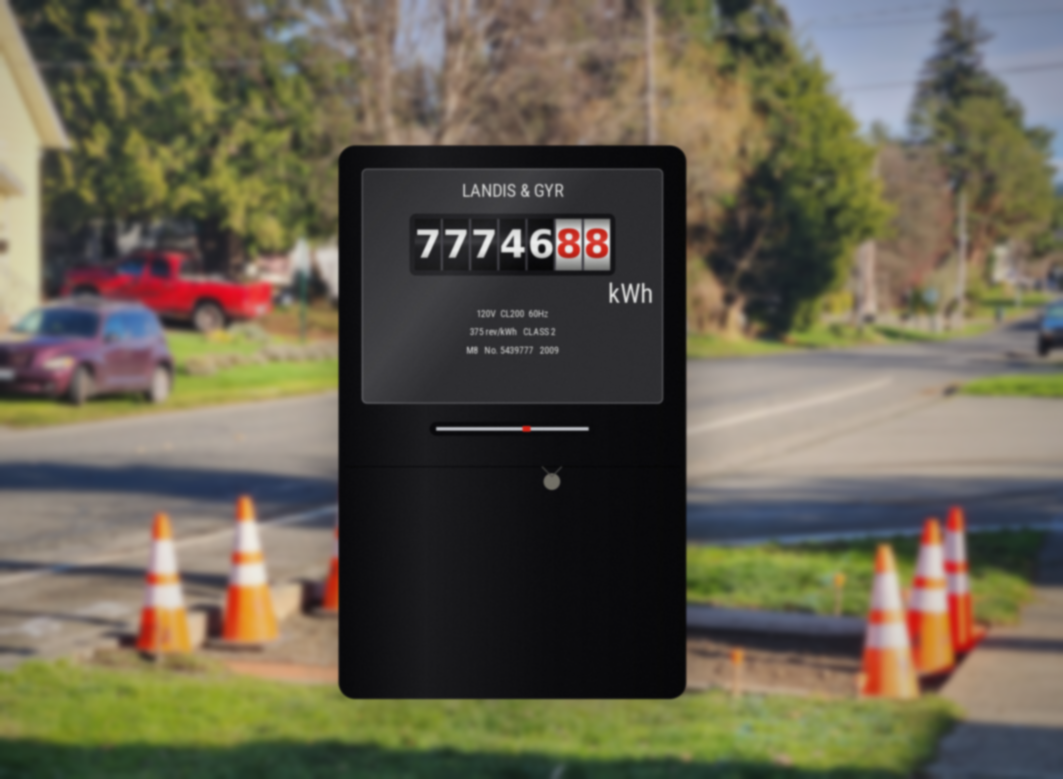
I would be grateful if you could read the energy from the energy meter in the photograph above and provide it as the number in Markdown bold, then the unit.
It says **77746.88** kWh
